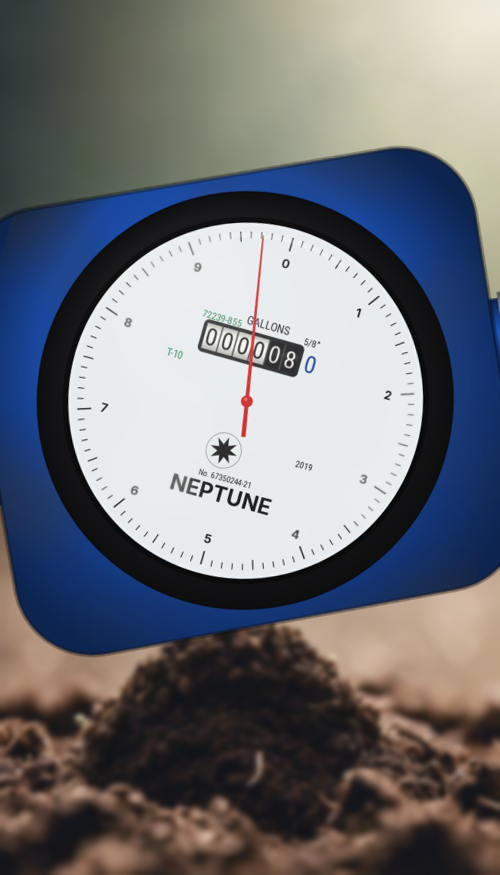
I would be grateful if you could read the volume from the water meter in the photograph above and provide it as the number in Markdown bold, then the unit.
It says **79.7** gal
